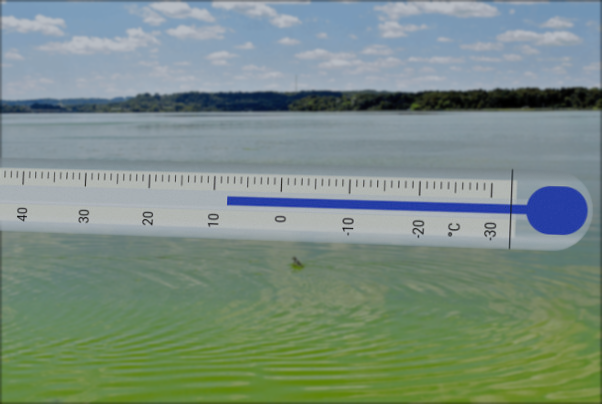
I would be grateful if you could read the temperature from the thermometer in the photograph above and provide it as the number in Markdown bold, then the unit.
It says **8** °C
